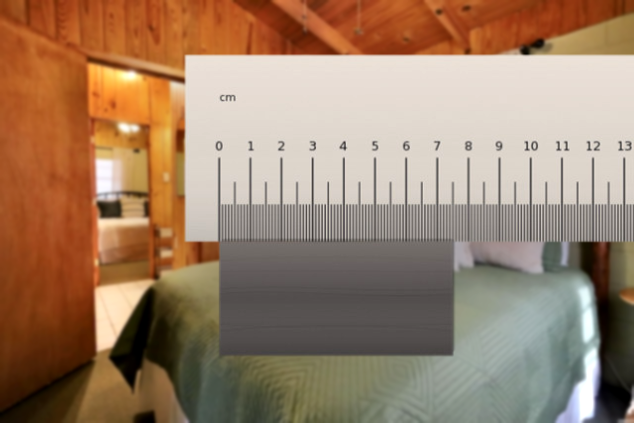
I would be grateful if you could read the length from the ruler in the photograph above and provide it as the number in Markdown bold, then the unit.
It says **7.5** cm
